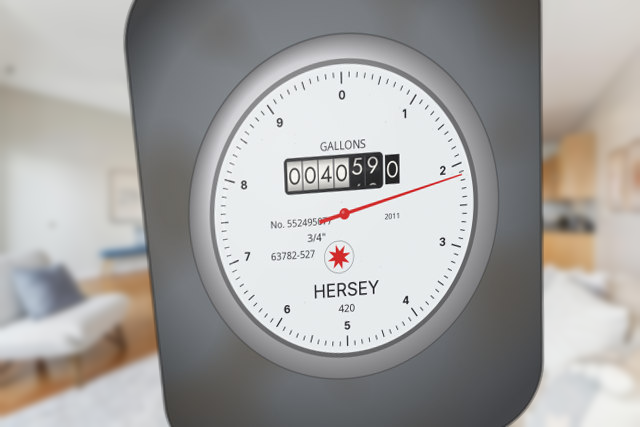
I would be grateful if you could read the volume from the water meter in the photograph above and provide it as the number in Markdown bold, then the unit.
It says **40592.1** gal
